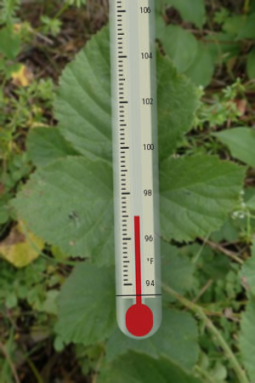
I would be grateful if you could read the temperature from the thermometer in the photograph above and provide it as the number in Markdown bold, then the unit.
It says **97** °F
